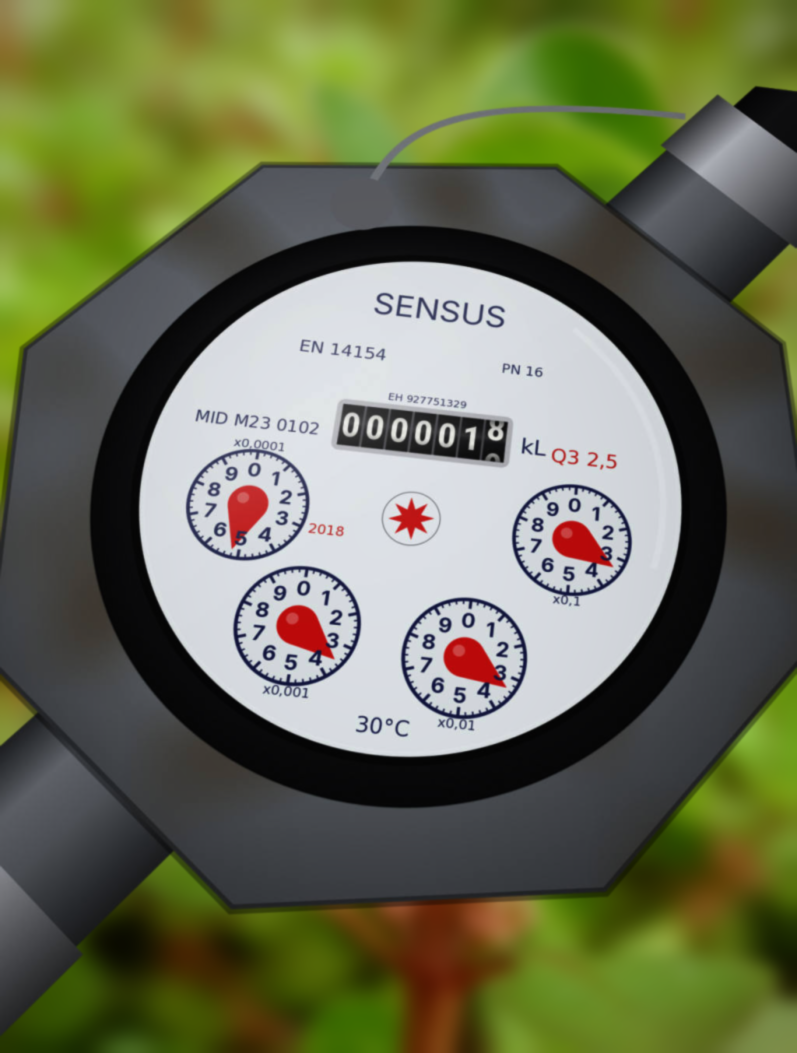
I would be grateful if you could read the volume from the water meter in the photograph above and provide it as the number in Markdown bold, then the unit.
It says **18.3335** kL
